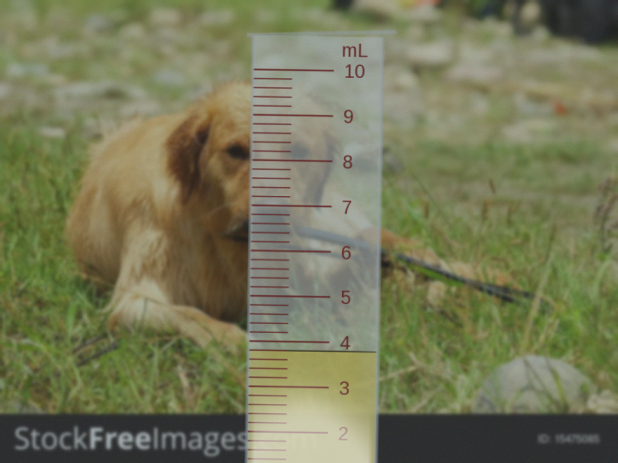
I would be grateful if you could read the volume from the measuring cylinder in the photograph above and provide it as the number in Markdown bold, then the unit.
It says **3.8** mL
